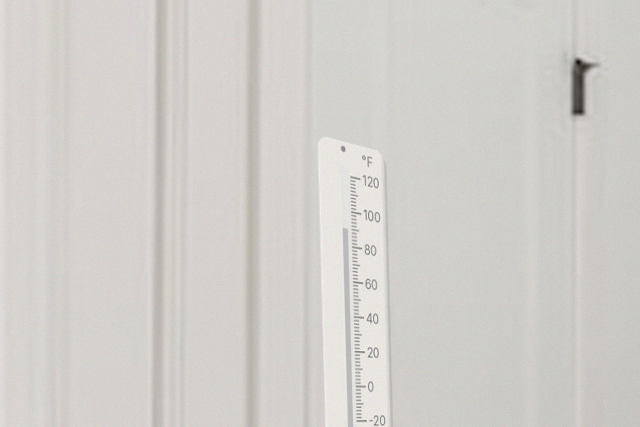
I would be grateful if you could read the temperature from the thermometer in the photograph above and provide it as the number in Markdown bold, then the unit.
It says **90** °F
